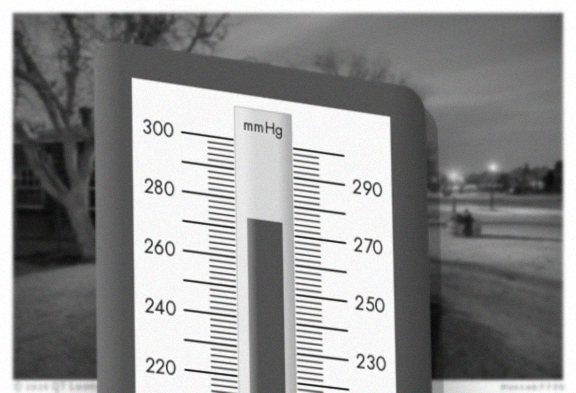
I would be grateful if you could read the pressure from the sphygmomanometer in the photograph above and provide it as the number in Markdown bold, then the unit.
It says **274** mmHg
